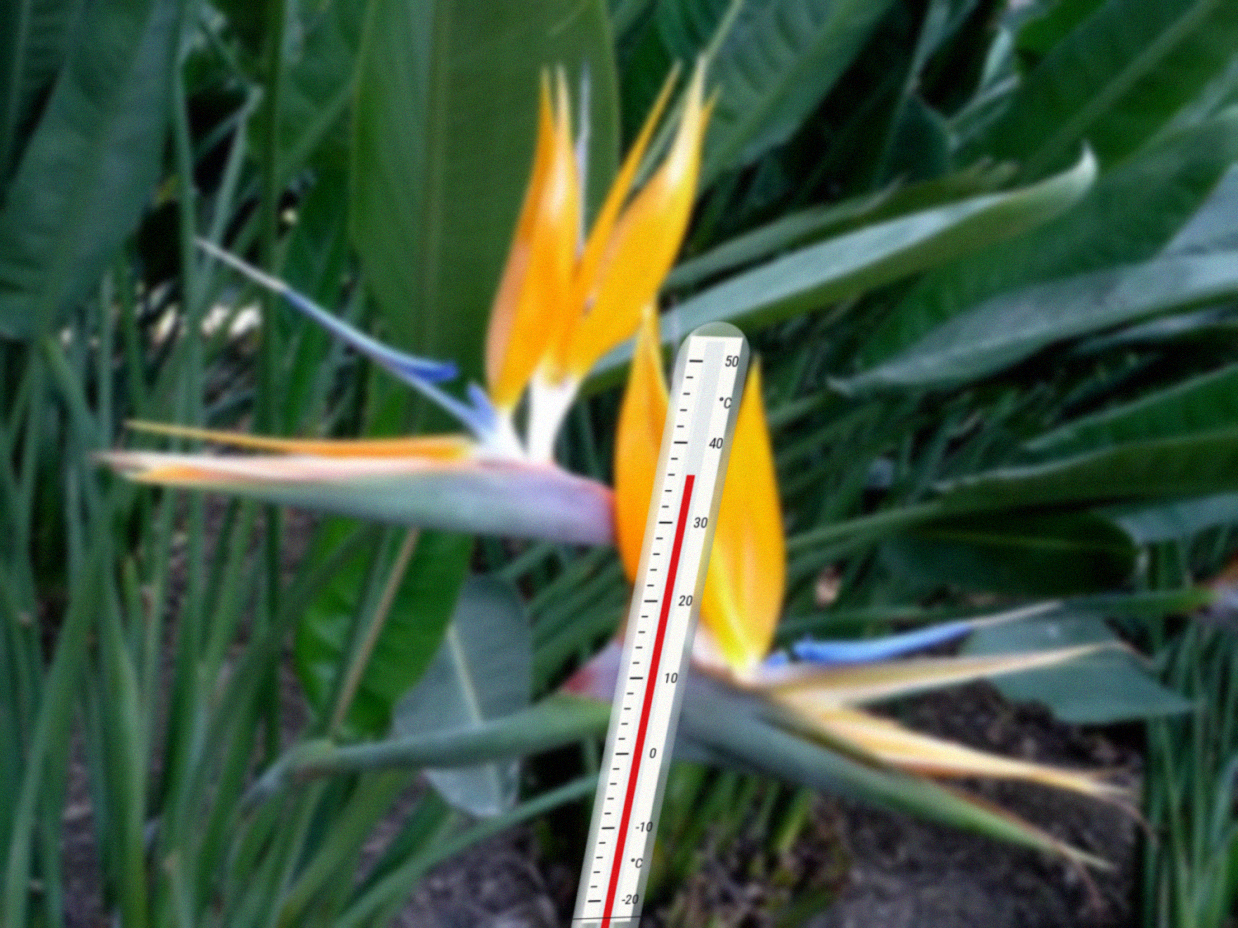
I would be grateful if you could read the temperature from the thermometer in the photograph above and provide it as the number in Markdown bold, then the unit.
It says **36** °C
